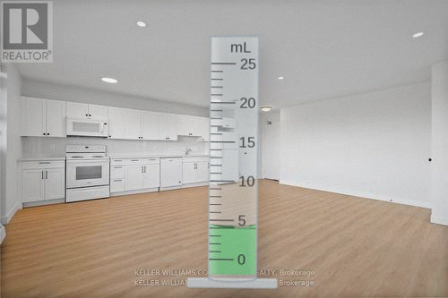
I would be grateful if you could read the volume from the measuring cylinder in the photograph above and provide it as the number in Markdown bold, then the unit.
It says **4** mL
